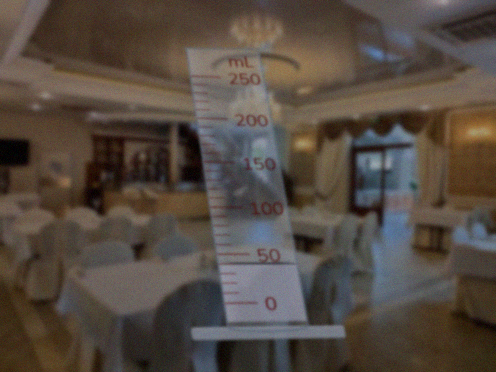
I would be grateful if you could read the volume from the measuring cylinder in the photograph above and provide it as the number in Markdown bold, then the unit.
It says **40** mL
